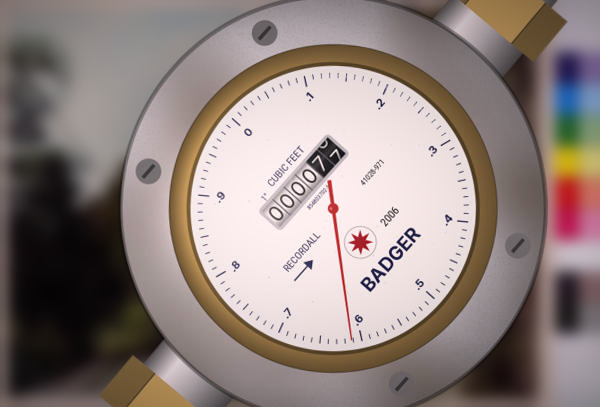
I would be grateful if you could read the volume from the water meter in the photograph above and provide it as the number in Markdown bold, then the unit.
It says **76.61** ft³
